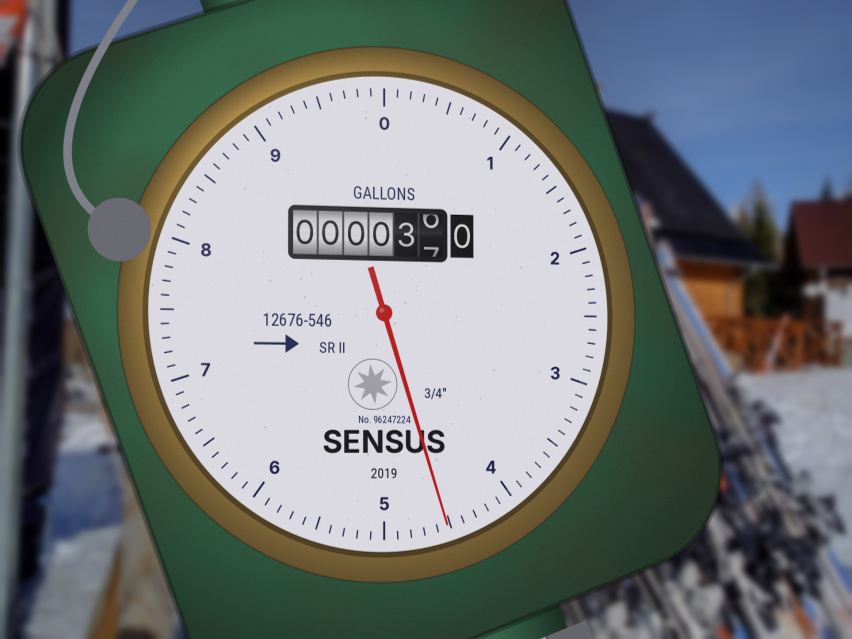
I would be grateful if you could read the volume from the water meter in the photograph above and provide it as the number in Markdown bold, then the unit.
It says **364.5** gal
